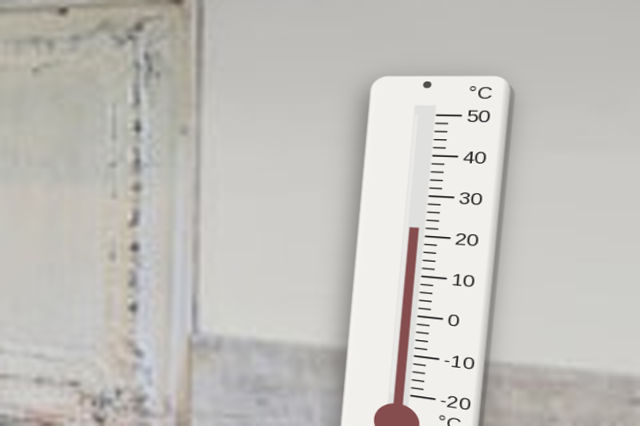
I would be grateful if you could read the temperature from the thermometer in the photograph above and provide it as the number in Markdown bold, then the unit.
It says **22** °C
